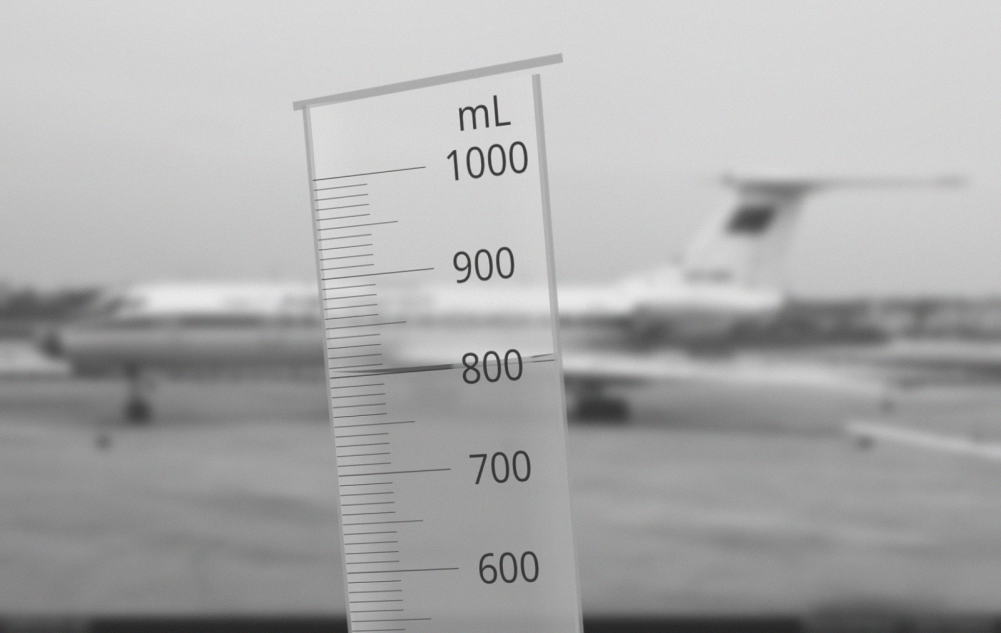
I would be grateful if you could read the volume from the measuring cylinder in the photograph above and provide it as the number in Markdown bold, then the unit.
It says **800** mL
